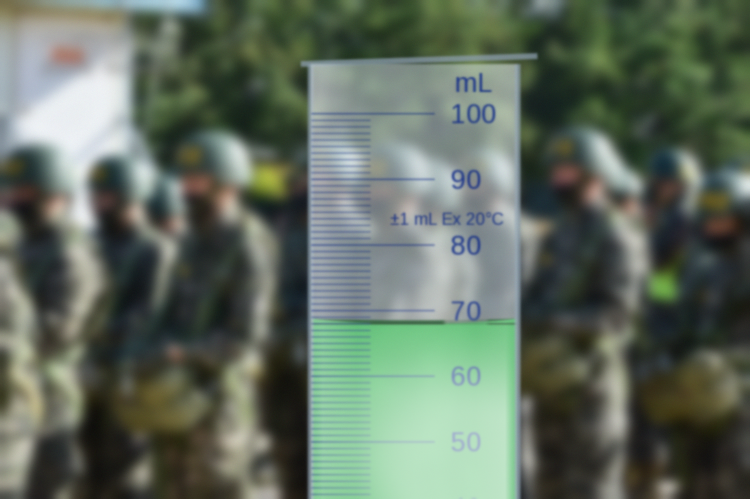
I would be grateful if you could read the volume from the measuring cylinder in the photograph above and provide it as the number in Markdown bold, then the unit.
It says **68** mL
